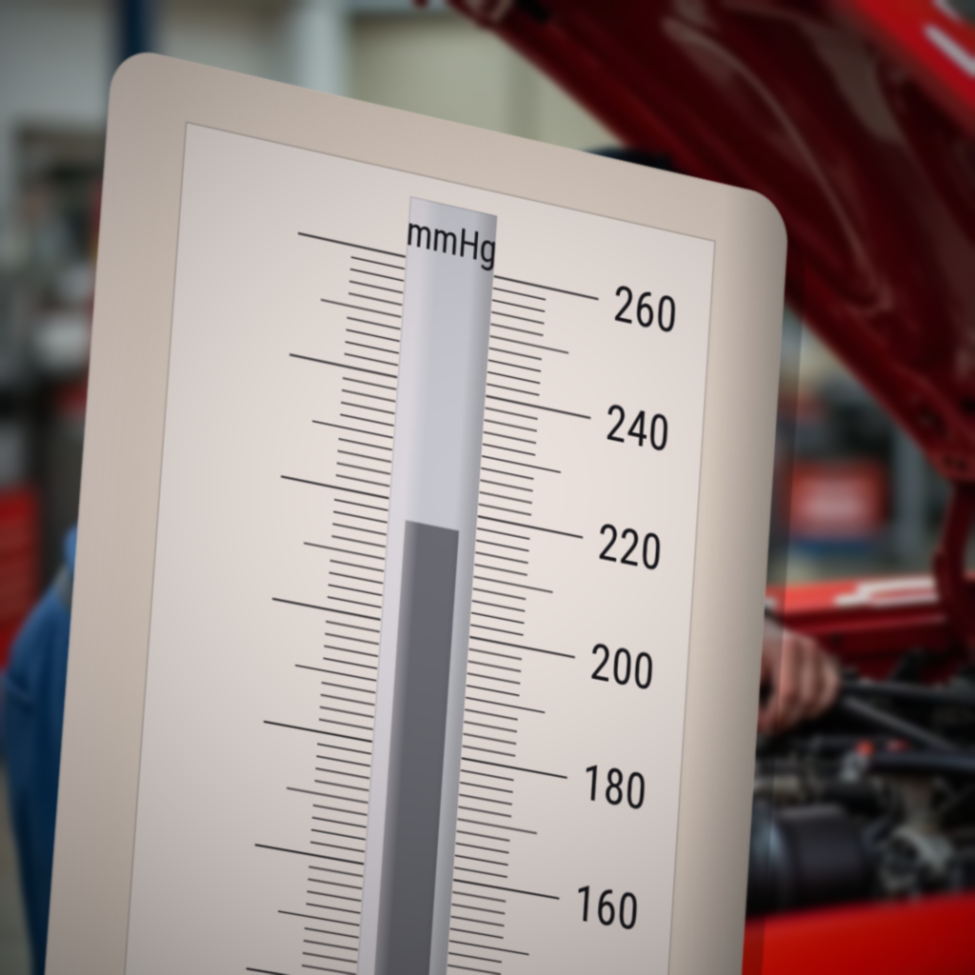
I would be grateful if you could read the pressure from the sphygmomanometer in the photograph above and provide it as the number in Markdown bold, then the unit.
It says **217** mmHg
